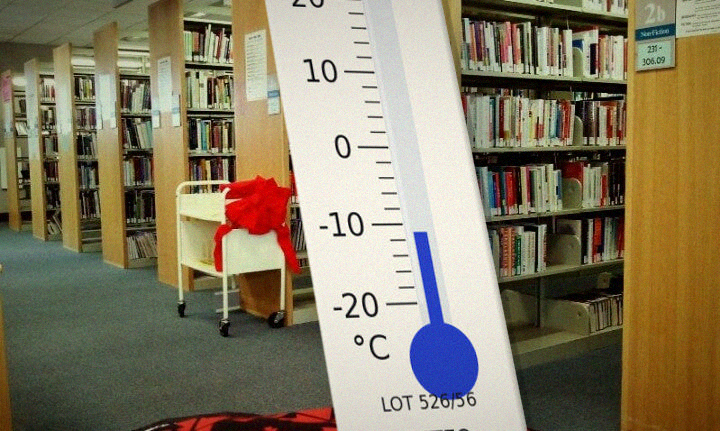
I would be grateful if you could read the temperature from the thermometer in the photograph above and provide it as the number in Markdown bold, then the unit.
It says **-11** °C
